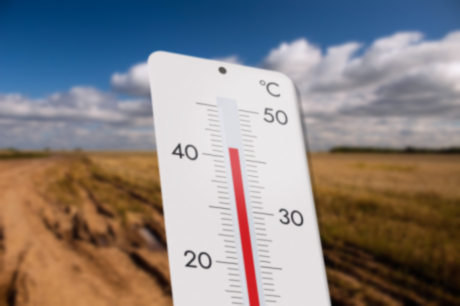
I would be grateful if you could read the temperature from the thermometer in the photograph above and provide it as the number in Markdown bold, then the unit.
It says **42** °C
